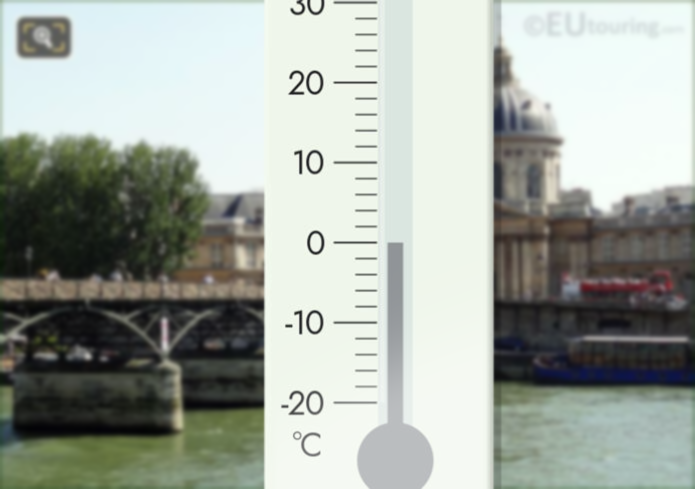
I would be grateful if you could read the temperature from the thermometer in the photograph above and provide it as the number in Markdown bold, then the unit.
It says **0** °C
